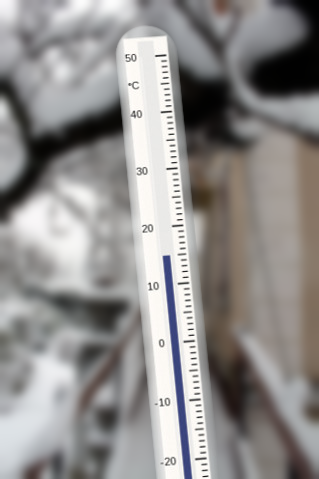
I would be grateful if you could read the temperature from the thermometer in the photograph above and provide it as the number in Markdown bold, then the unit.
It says **15** °C
